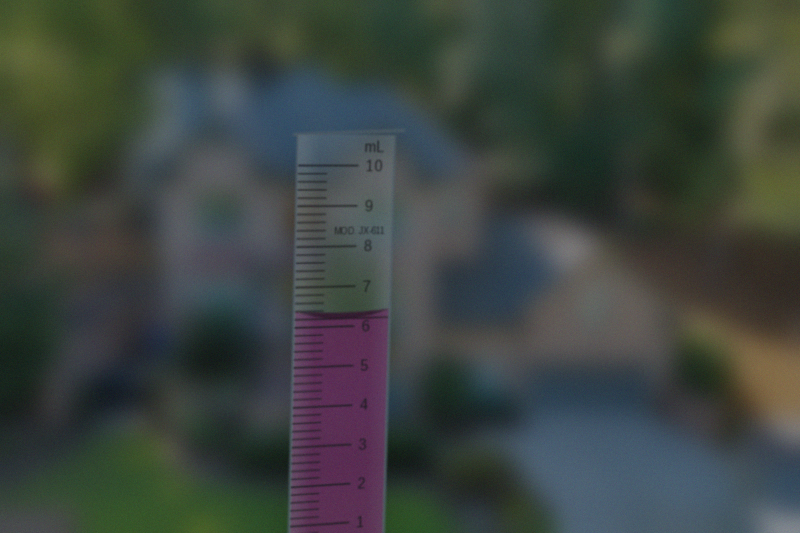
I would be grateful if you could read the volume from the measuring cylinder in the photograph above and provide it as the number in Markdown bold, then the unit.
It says **6.2** mL
